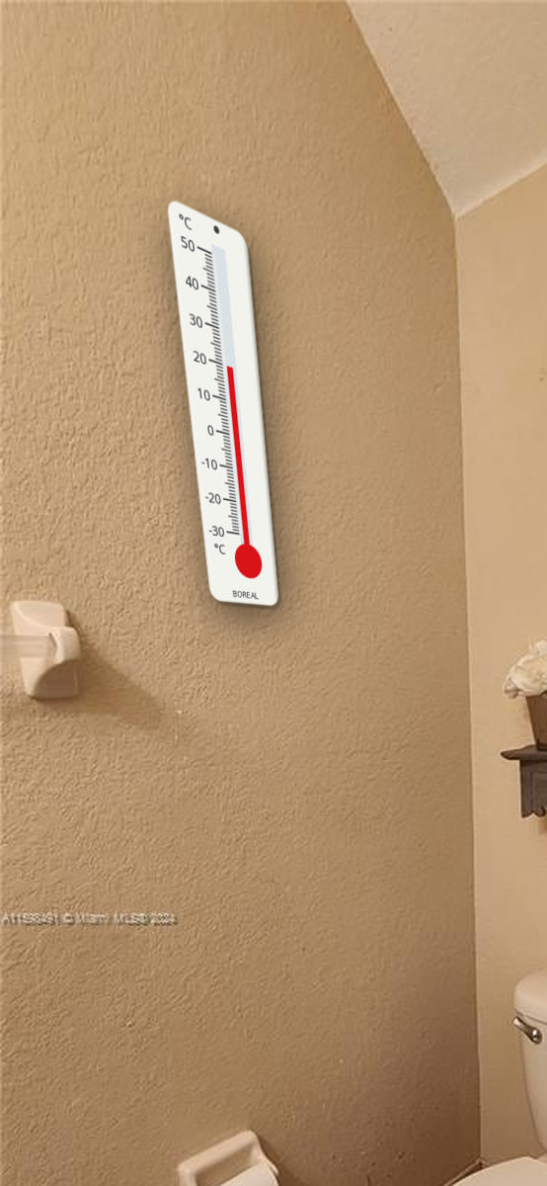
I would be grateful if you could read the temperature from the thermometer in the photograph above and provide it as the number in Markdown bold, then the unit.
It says **20** °C
